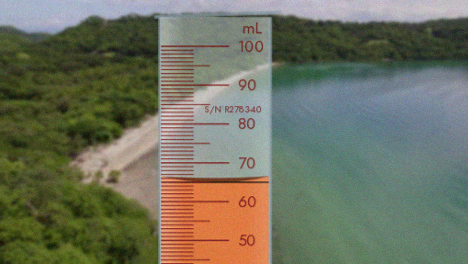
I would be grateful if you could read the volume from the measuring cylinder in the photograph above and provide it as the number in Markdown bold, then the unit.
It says **65** mL
